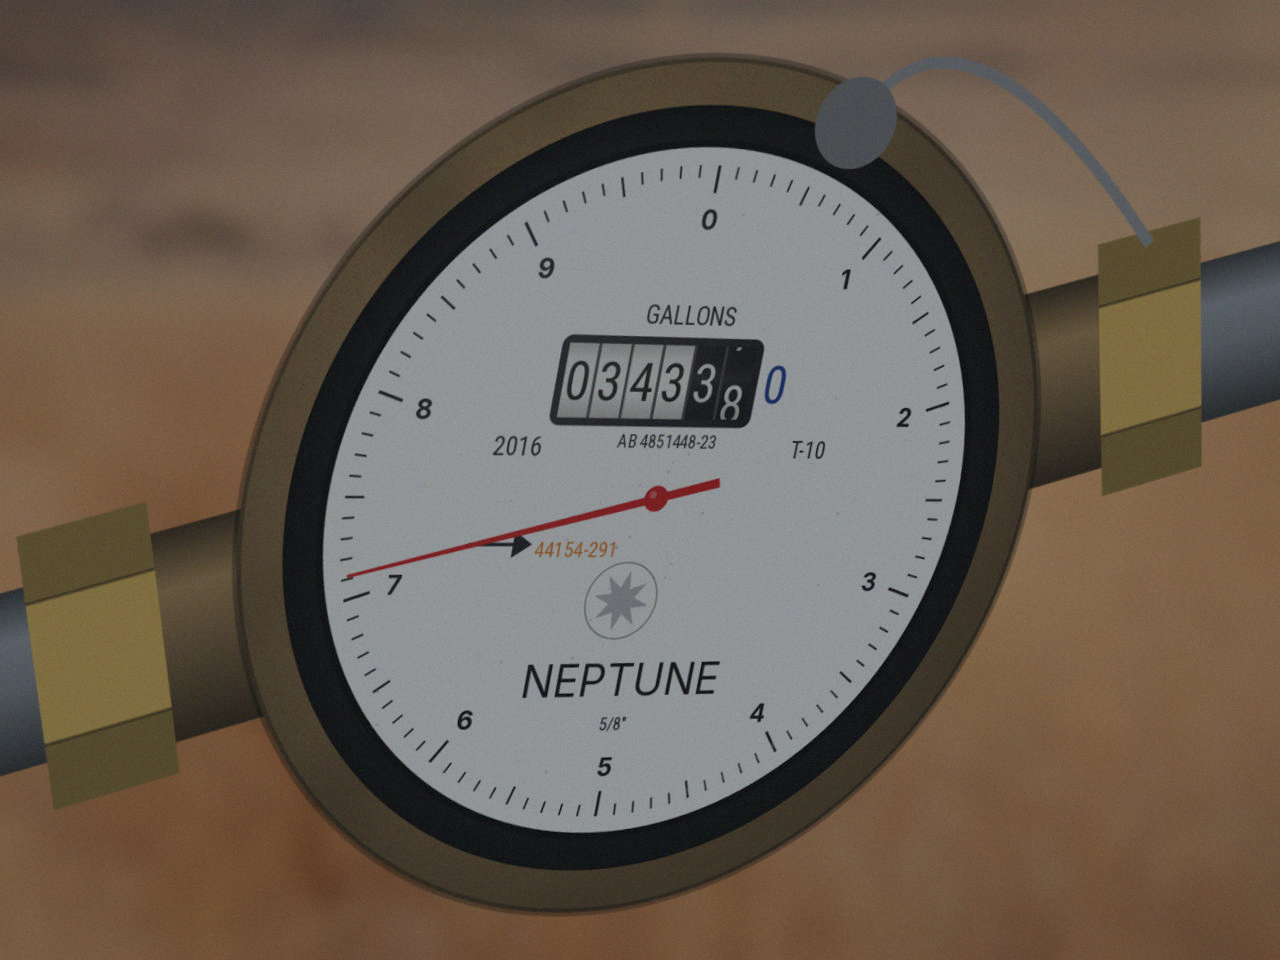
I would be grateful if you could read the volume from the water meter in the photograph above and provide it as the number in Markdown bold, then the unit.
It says **343377.1** gal
